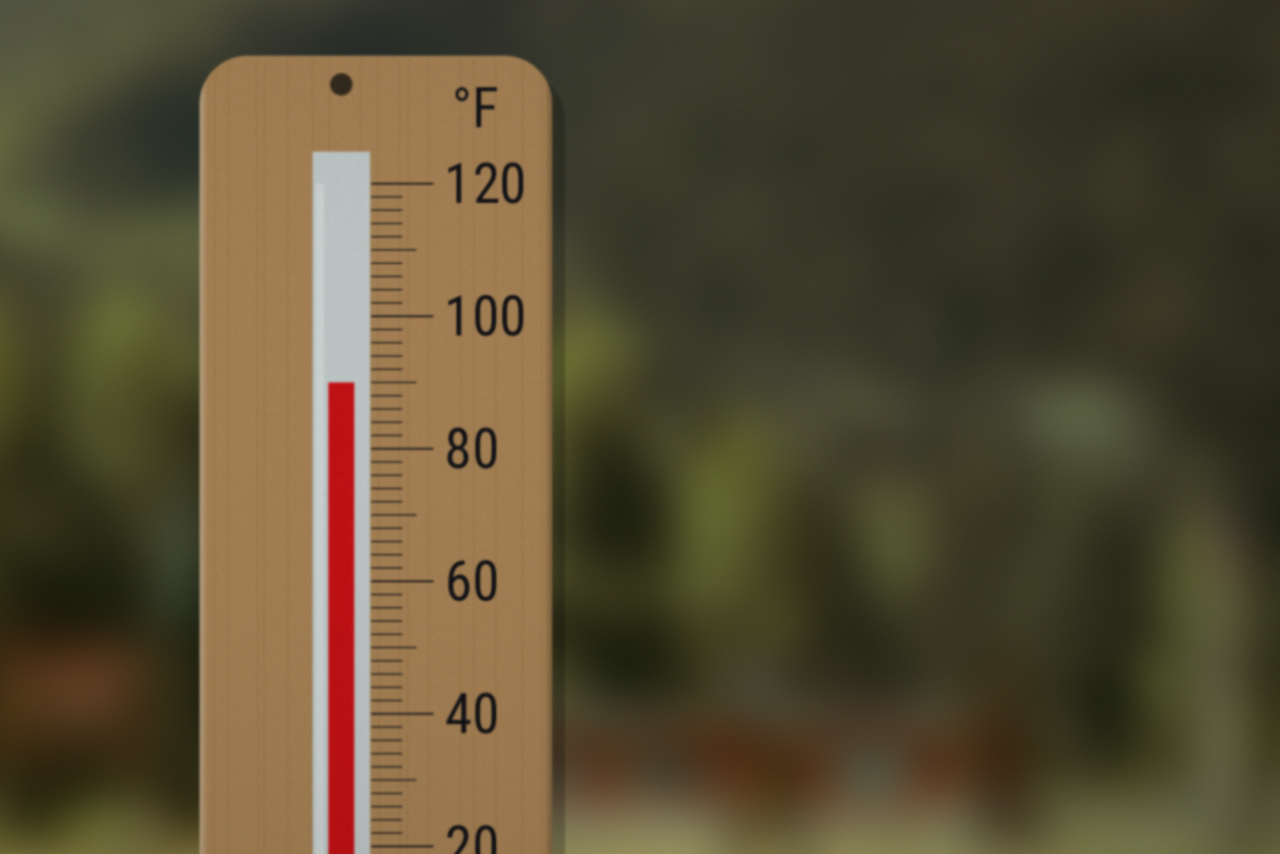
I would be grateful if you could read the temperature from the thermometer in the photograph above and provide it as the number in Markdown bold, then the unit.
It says **90** °F
